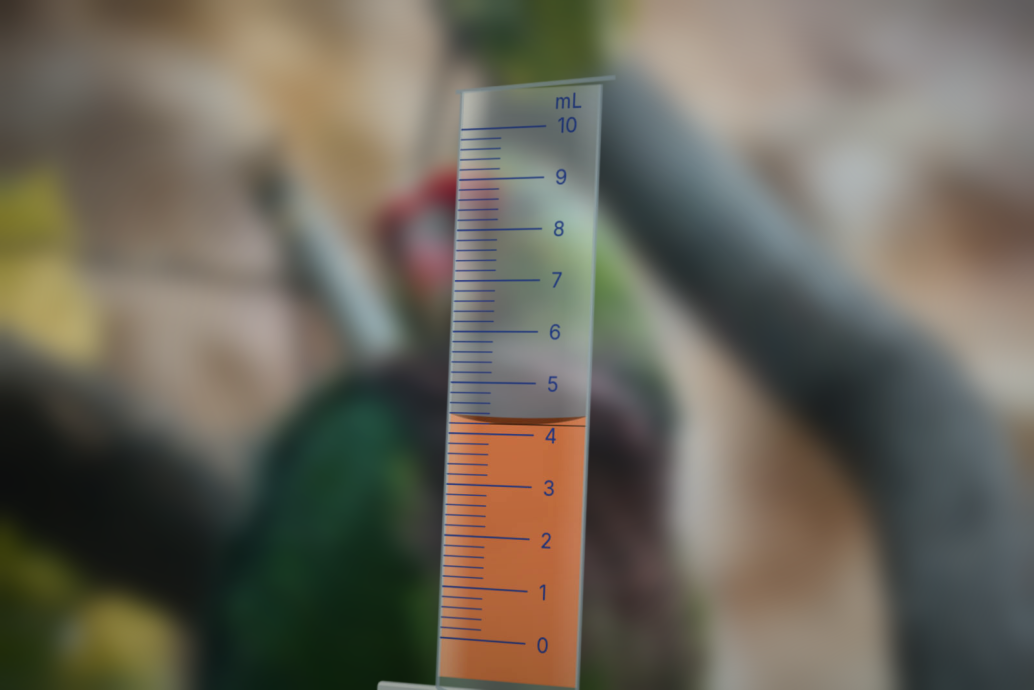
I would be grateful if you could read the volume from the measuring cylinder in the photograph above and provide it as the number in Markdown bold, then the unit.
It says **4.2** mL
